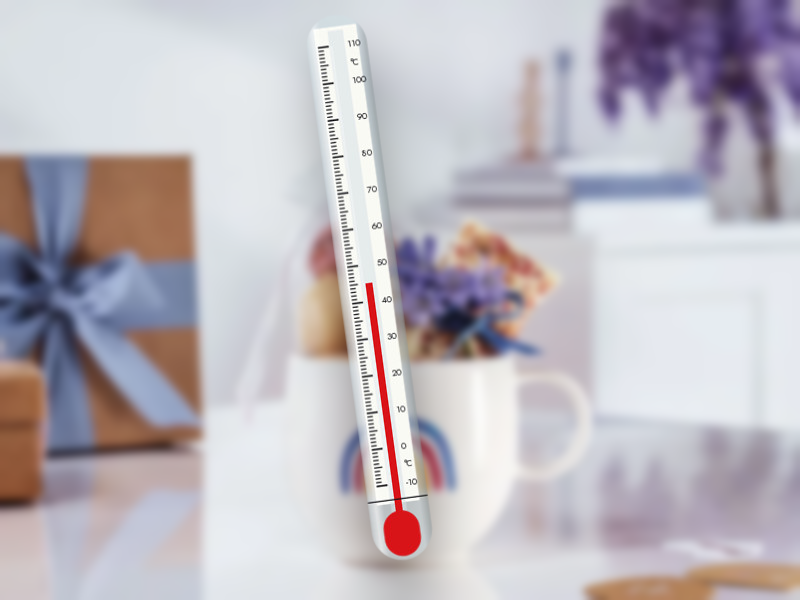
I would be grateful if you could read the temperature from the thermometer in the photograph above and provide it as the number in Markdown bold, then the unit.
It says **45** °C
